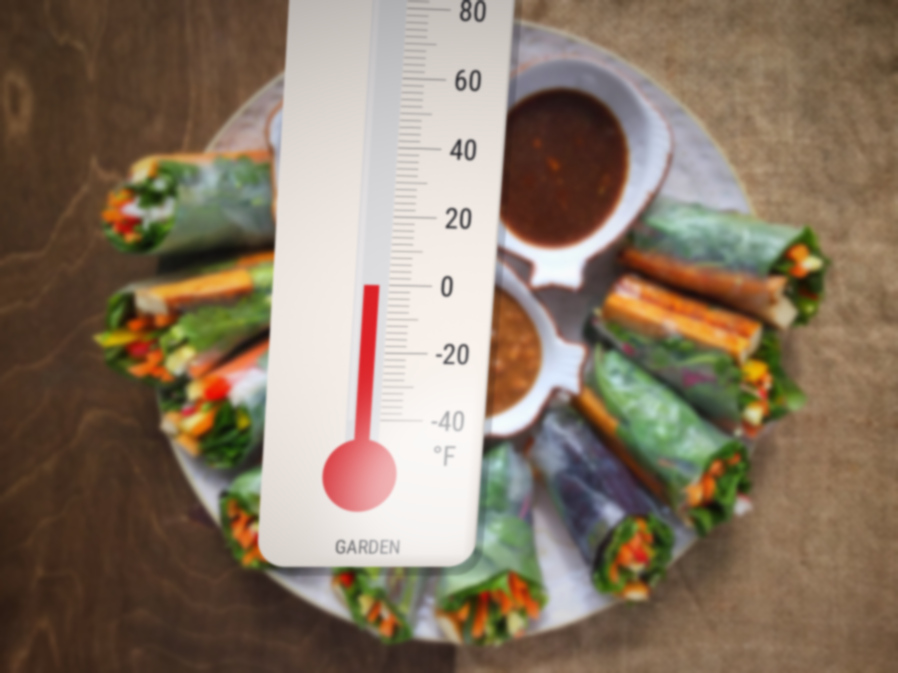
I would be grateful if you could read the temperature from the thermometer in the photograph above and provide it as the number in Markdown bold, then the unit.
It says **0** °F
